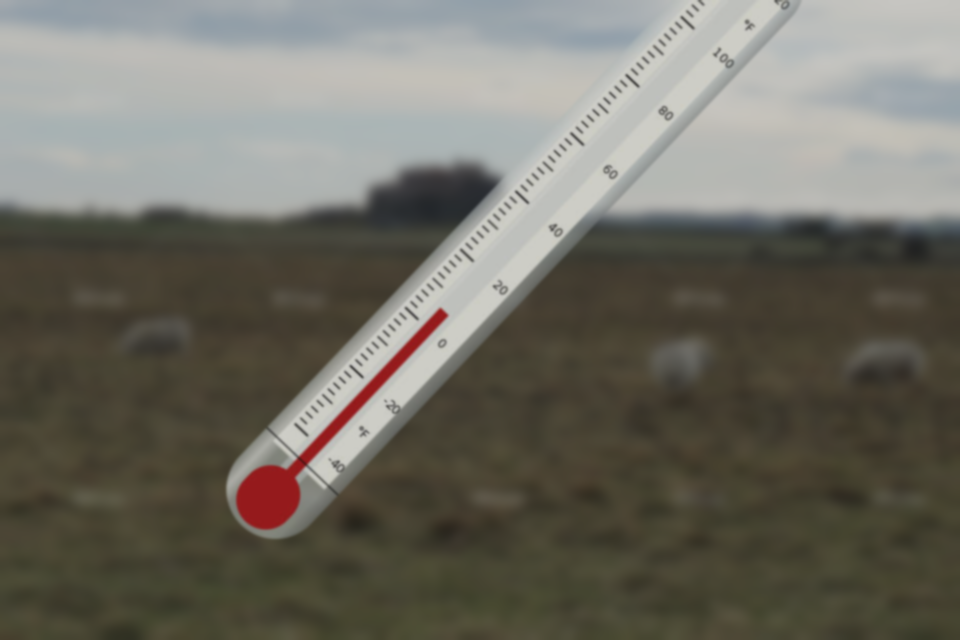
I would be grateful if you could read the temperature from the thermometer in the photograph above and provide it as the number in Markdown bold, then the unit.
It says **6** °F
